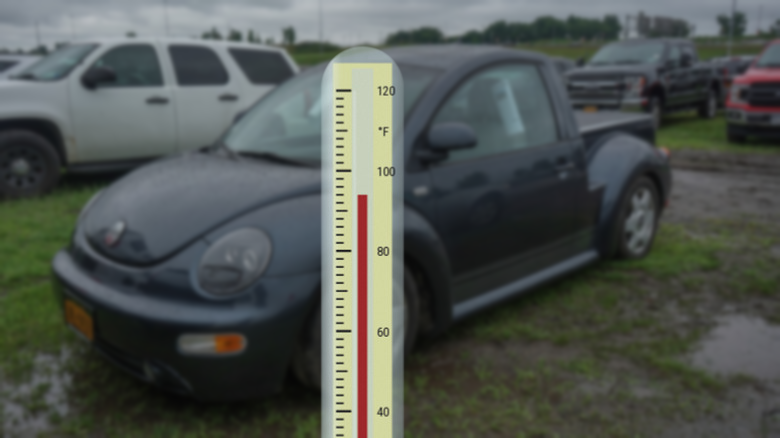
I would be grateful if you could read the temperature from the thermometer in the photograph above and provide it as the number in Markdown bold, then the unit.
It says **94** °F
